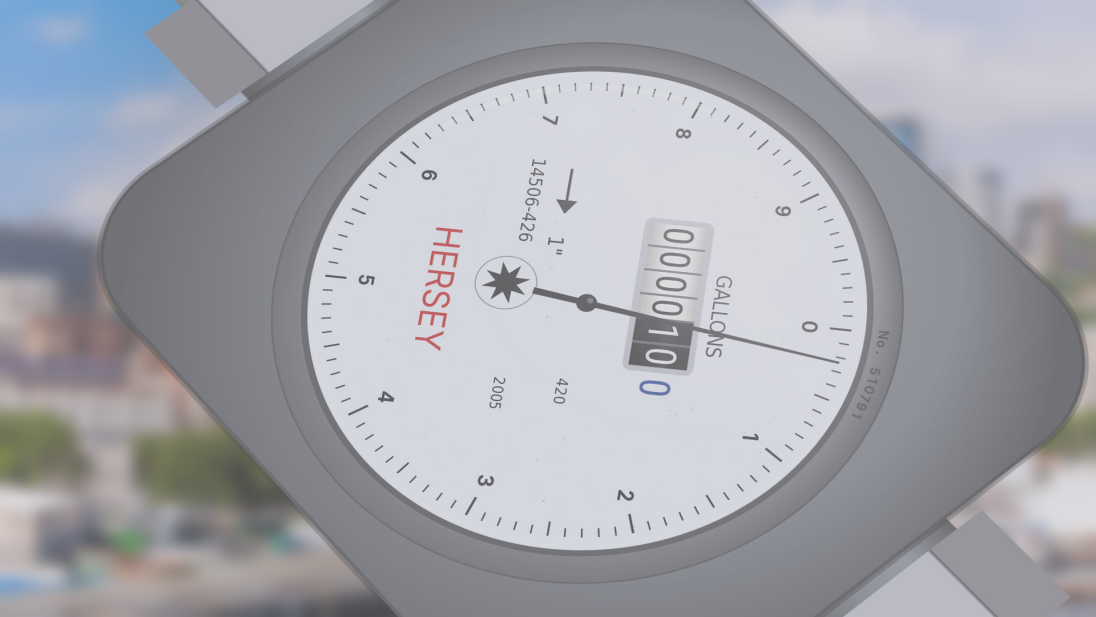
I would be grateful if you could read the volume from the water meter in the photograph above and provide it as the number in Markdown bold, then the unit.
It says **100.2** gal
